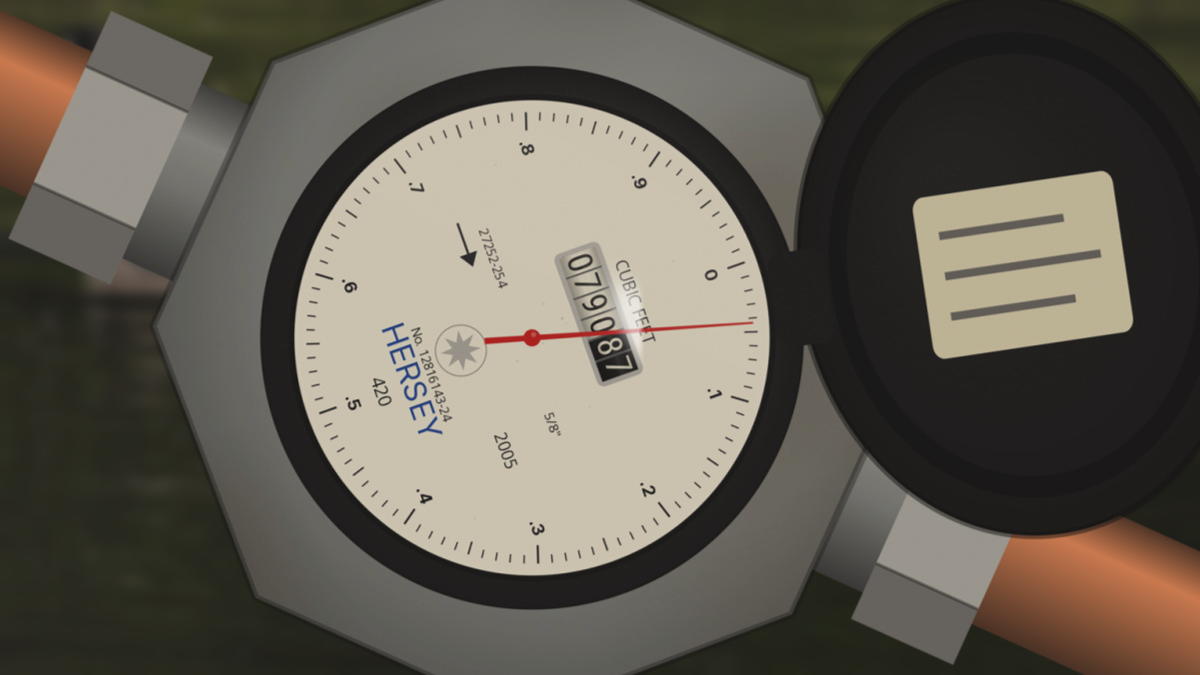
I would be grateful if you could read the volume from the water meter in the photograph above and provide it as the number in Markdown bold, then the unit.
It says **79087.04** ft³
